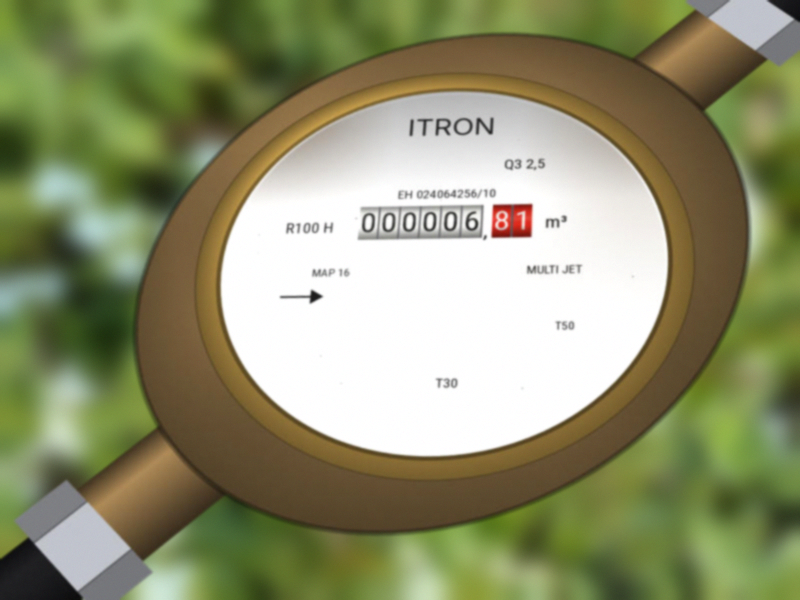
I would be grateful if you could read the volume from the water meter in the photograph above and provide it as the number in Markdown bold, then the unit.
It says **6.81** m³
